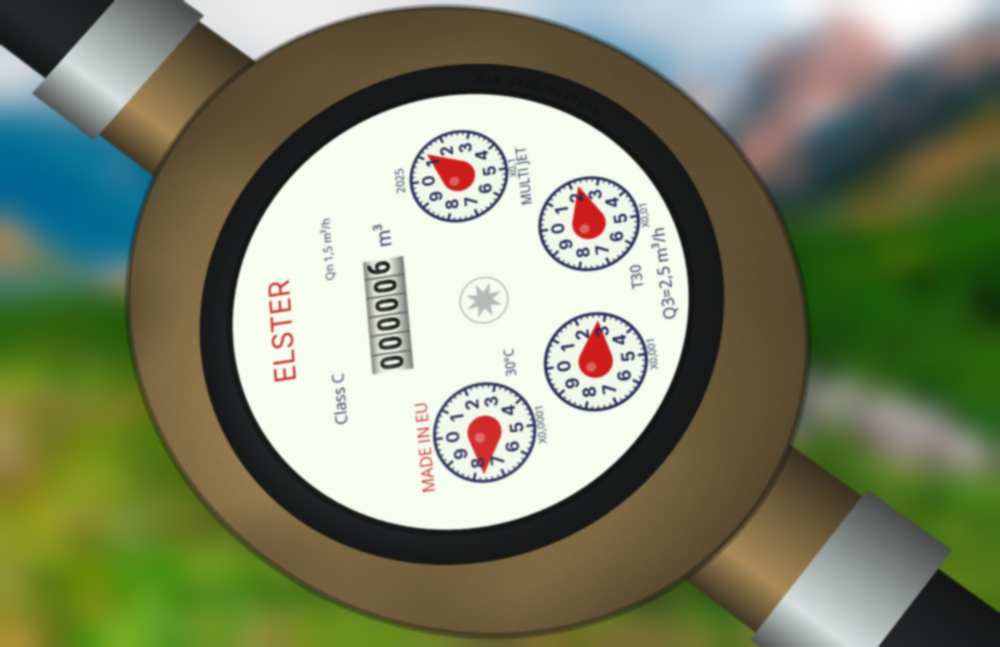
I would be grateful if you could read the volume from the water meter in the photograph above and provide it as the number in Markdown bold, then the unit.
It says **6.1227** m³
